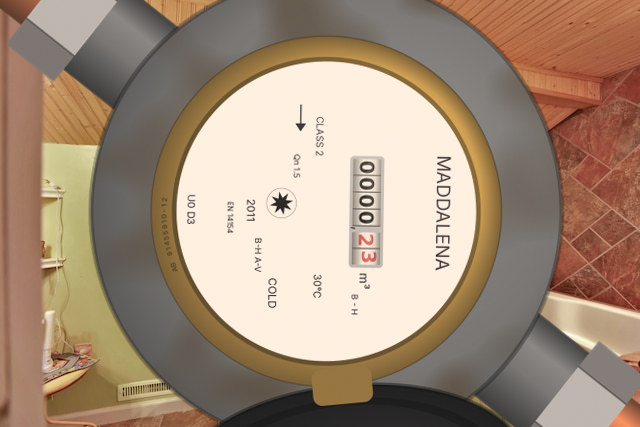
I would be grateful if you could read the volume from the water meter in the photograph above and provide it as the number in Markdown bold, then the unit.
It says **0.23** m³
